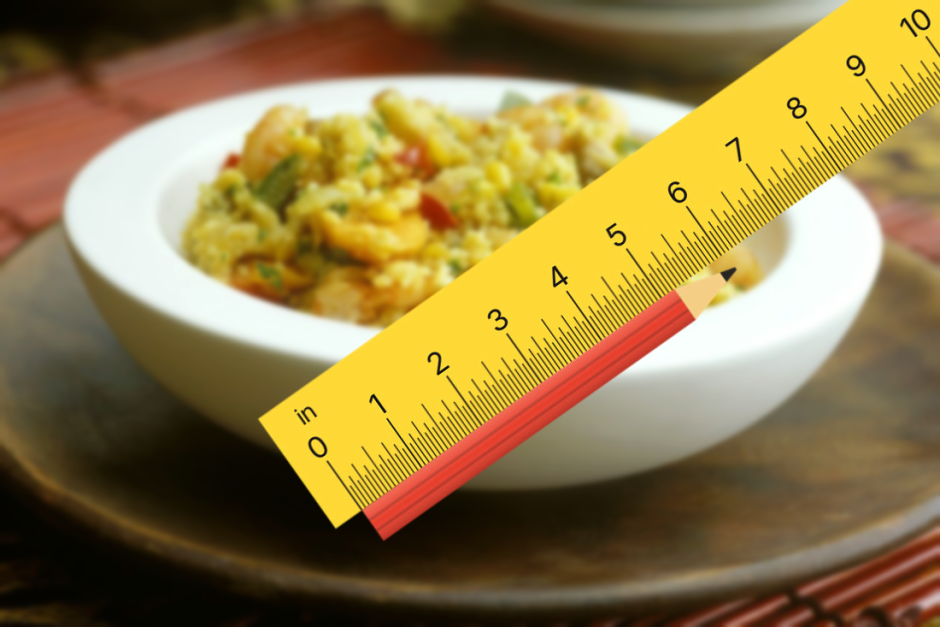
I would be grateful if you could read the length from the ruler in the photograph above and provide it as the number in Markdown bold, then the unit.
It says **6.0625** in
